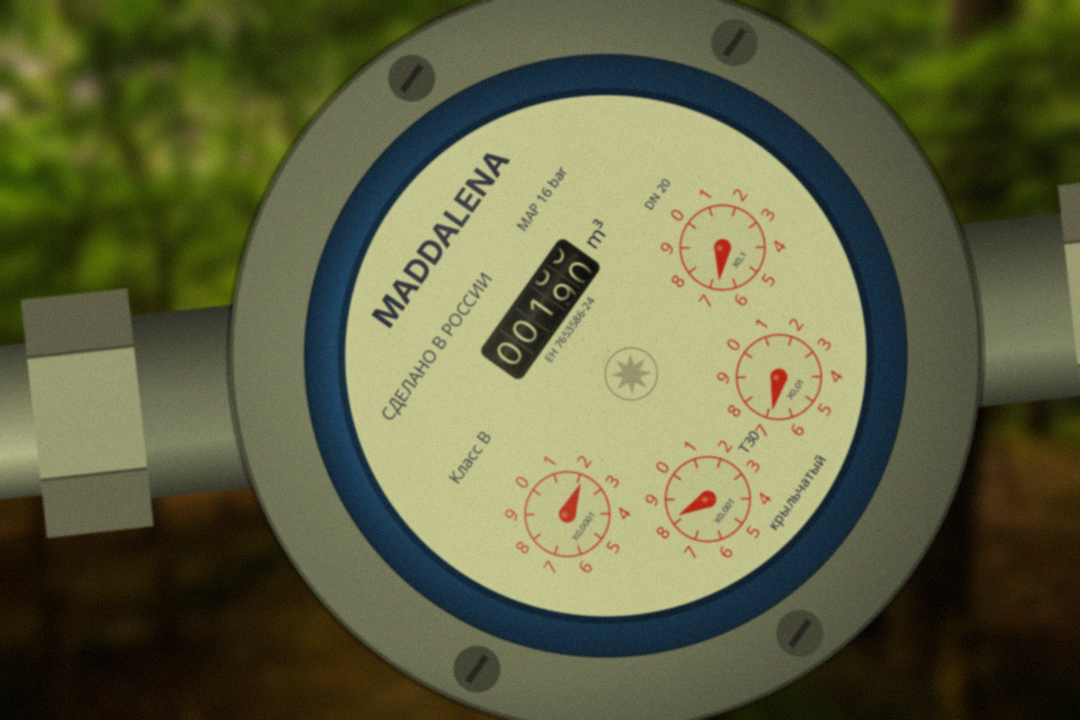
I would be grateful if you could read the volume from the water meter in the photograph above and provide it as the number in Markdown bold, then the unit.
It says **189.6682** m³
